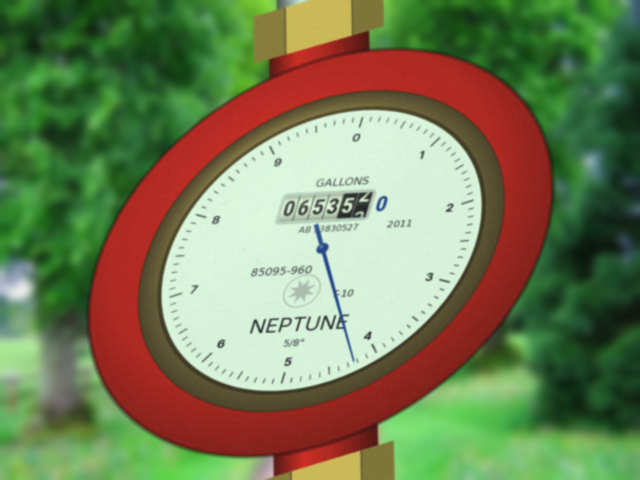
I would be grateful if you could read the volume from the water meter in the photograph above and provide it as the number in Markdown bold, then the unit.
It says **653524.2** gal
